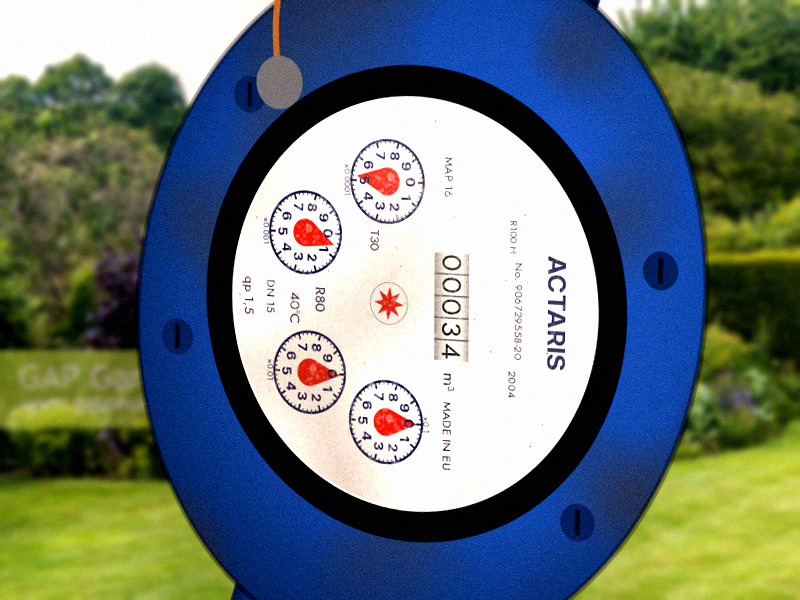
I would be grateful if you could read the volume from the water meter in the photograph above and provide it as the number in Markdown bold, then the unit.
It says **34.0005** m³
